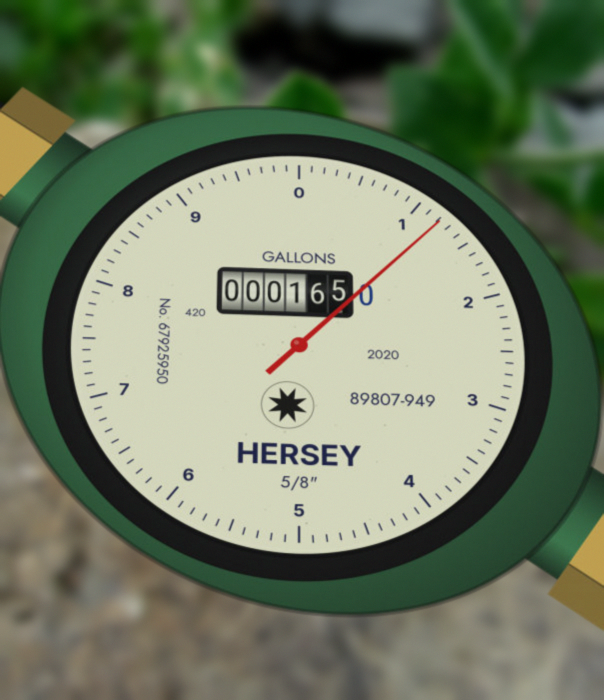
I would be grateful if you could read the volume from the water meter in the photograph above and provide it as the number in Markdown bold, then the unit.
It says **1651.2** gal
